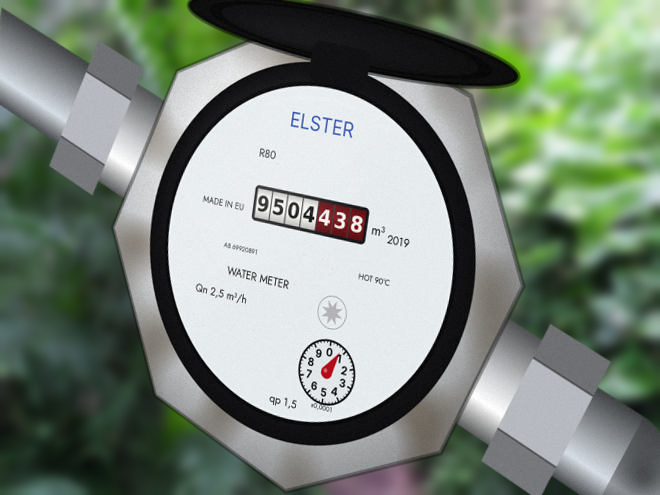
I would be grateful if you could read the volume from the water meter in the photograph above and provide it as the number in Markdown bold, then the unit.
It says **9504.4380** m³
